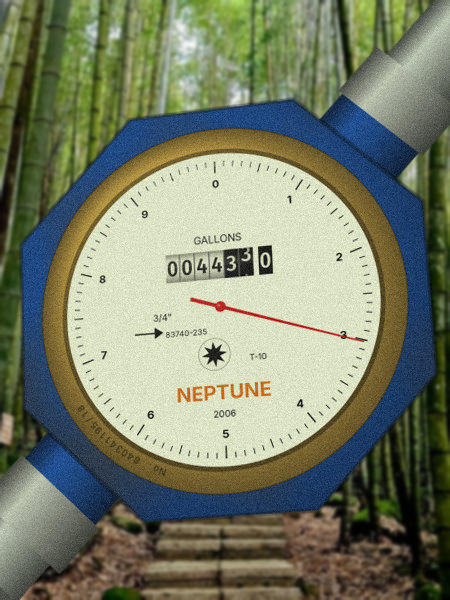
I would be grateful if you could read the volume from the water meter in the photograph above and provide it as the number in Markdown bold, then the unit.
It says **44333.0** gal
